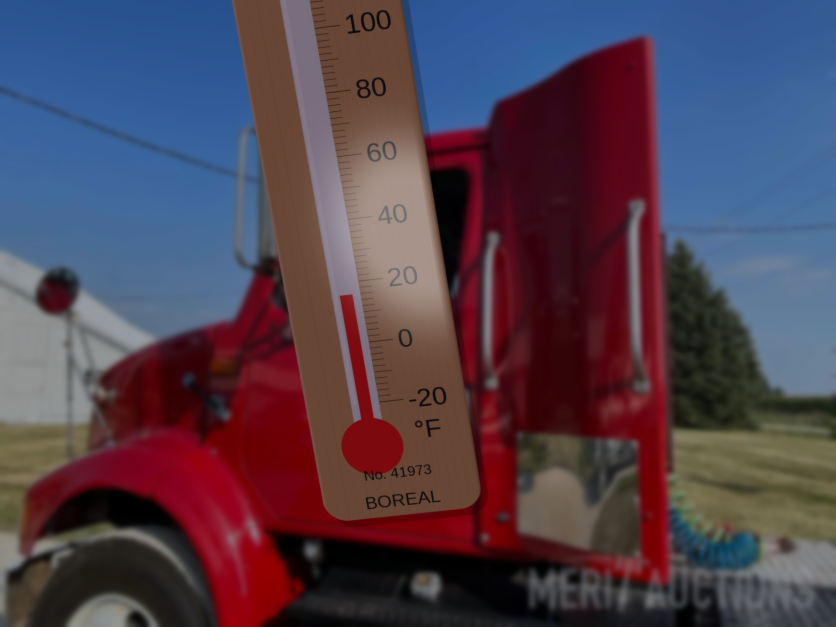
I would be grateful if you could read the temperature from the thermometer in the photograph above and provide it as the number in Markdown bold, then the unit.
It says **16** °F
